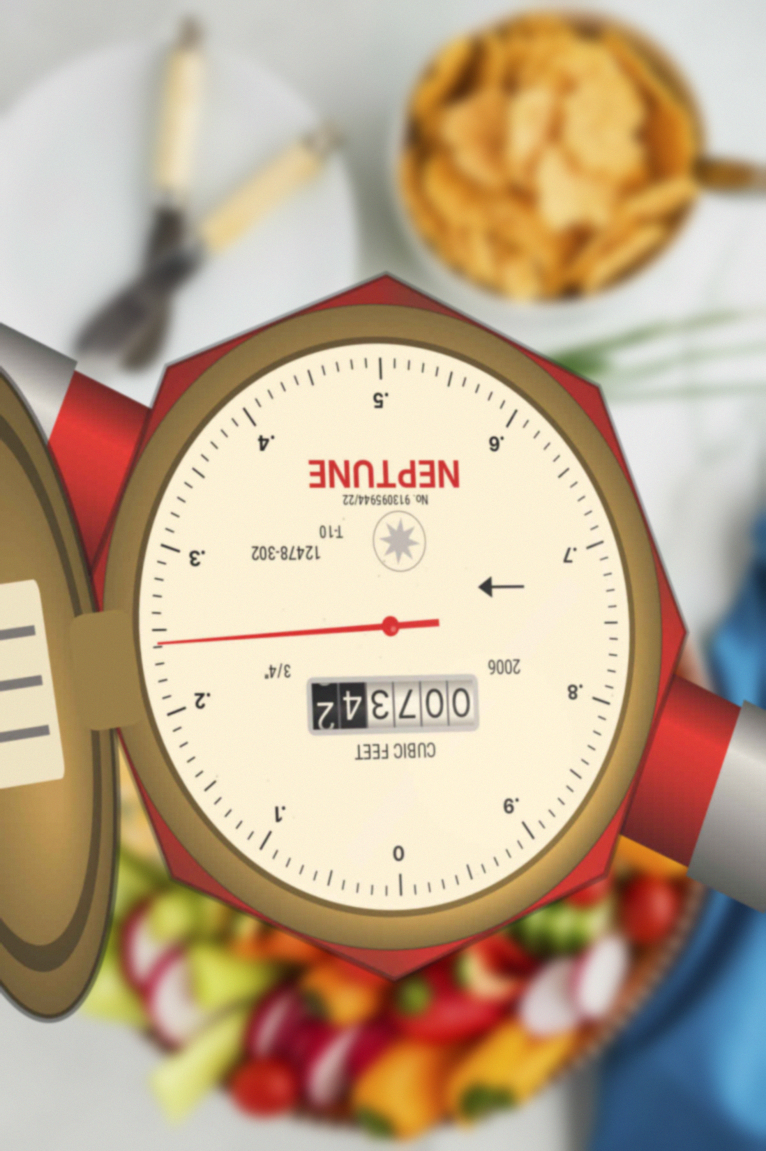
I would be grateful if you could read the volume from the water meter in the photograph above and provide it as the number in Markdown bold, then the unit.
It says **7342.24** ft³
